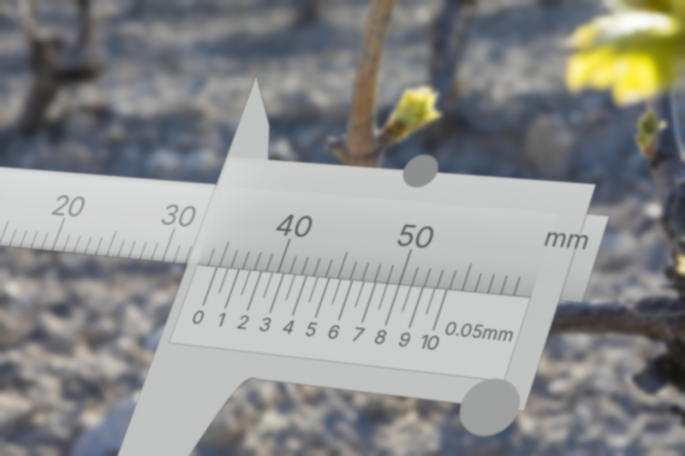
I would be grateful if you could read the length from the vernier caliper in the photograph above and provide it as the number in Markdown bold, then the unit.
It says **34.8** mm
